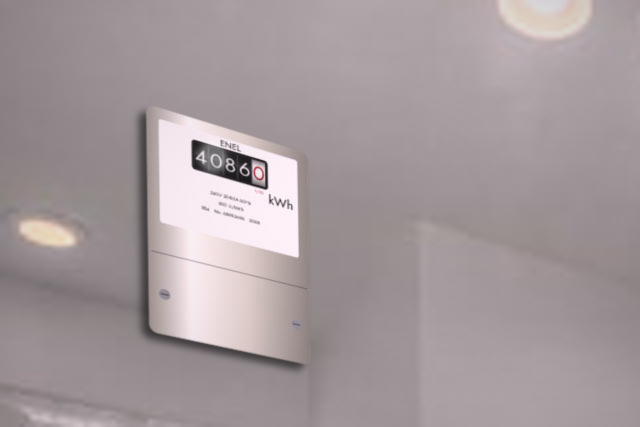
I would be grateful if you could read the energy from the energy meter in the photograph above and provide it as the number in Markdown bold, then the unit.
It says **4086.0** kWh
